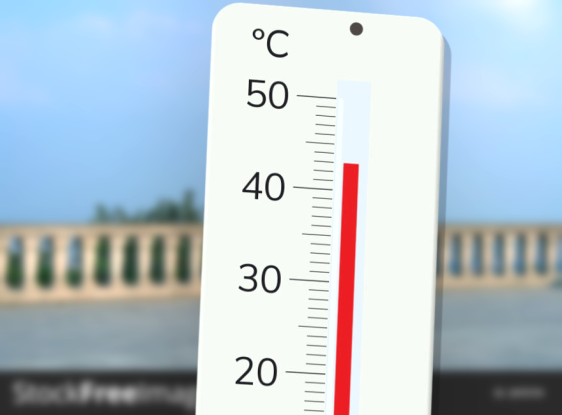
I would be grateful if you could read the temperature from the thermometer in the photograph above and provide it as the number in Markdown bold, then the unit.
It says **43** °C
